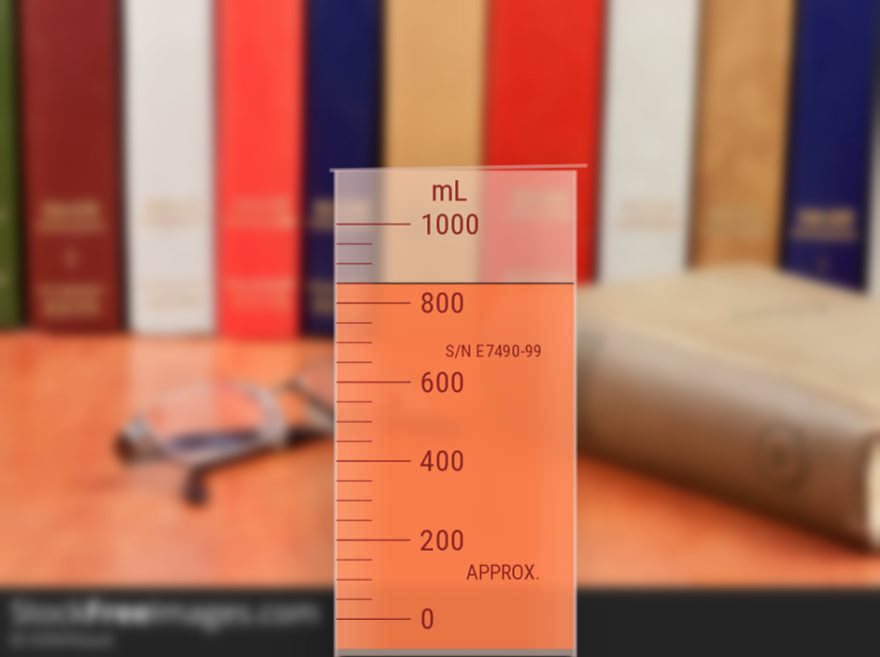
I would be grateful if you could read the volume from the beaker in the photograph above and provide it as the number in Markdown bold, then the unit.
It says **850** mL
